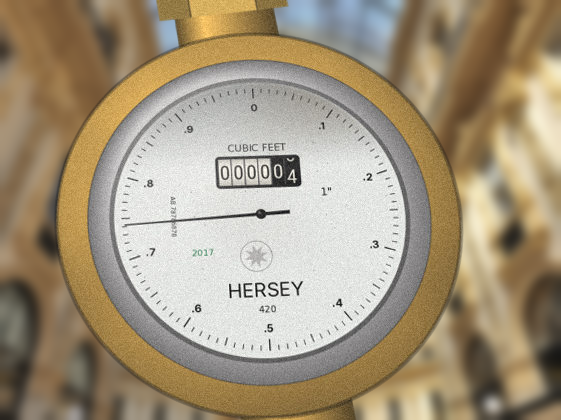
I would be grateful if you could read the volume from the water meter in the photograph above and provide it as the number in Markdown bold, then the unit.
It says **3.74** ft³
